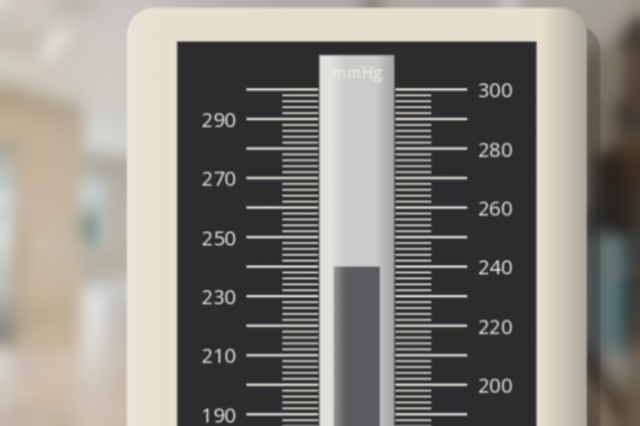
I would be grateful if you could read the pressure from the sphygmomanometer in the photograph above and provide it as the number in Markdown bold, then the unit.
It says **240** mmHg
